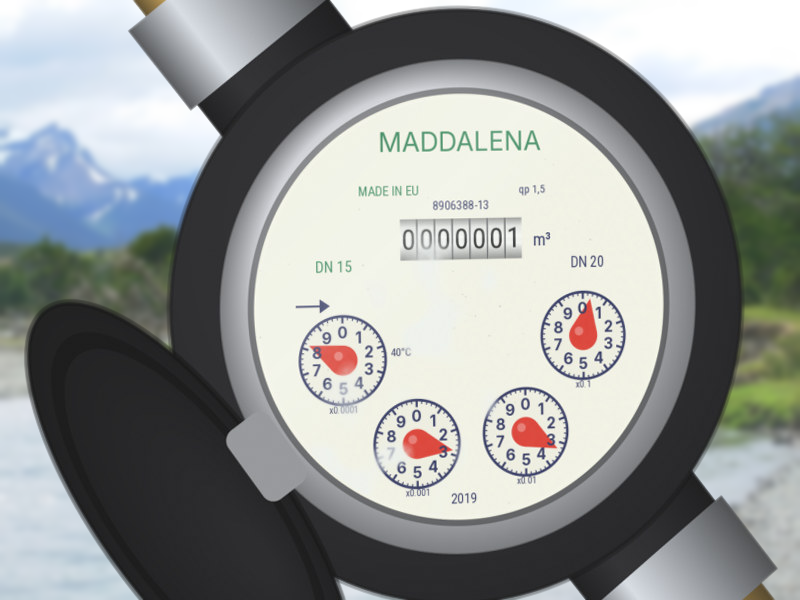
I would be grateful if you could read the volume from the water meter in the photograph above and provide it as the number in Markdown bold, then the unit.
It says **1.0328** m³
